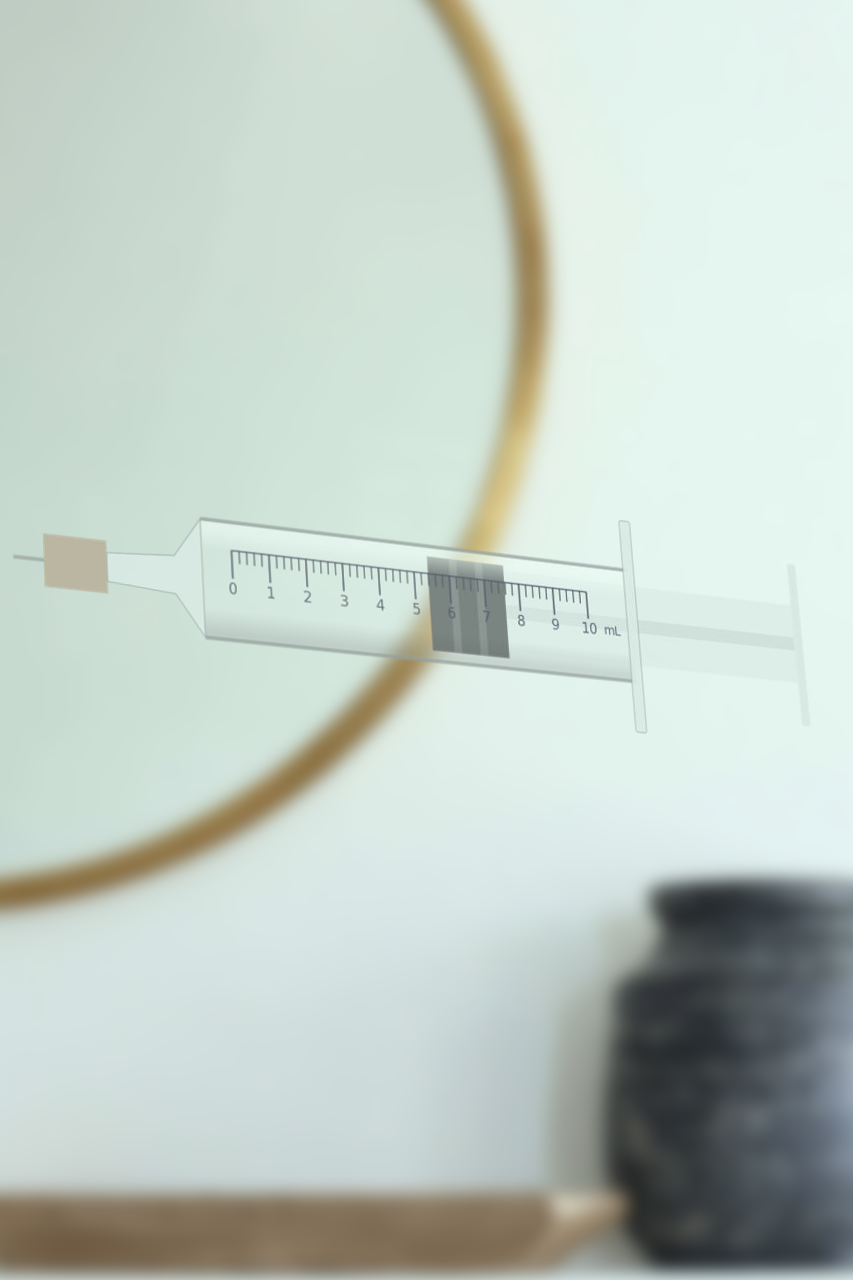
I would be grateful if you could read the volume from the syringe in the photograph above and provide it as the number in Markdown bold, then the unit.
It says **5.4** mL
